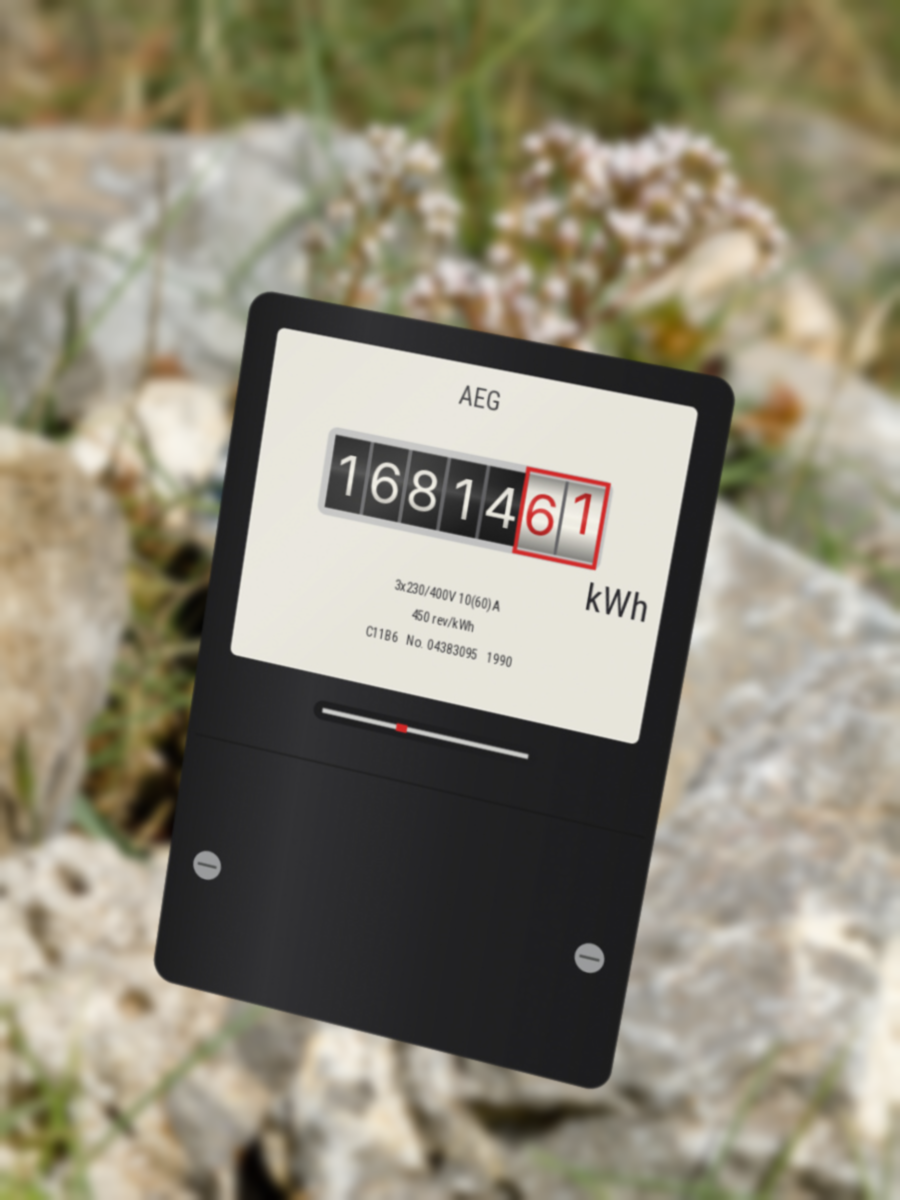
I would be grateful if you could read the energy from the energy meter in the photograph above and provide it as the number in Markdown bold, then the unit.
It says **16814.61** kWh
